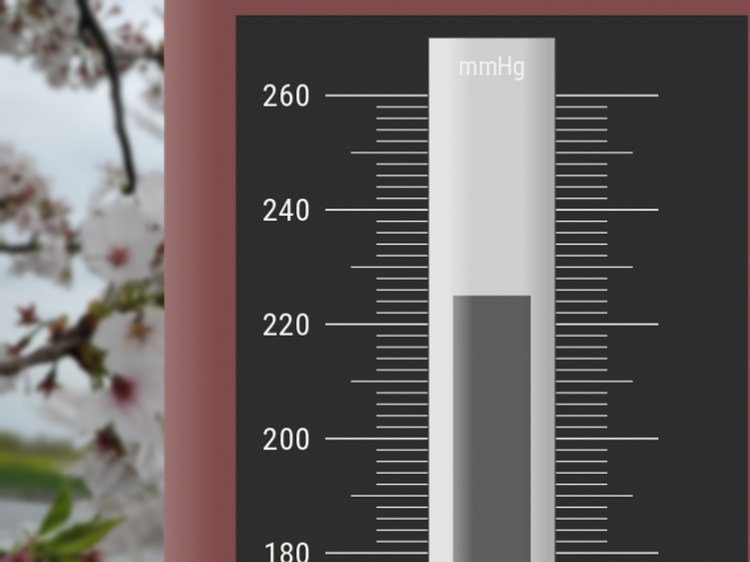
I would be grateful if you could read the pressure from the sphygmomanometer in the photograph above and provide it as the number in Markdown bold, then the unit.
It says **225** mmHg
